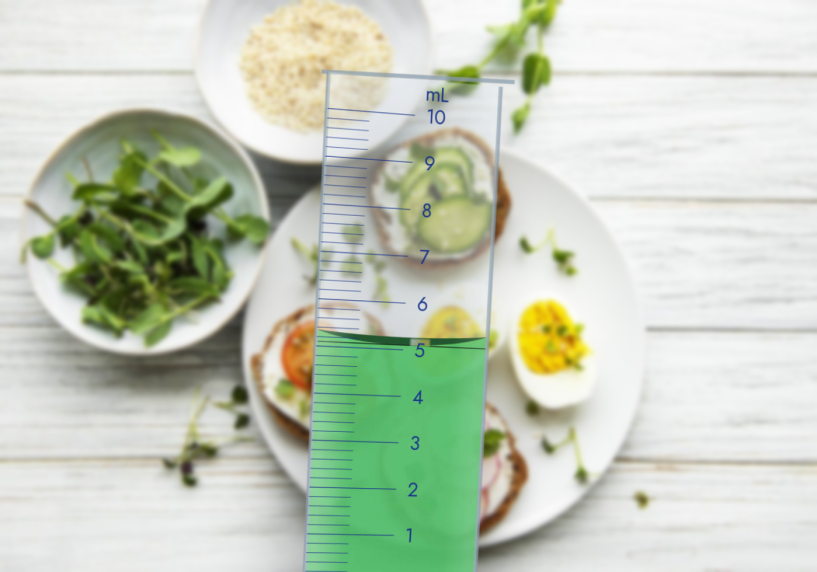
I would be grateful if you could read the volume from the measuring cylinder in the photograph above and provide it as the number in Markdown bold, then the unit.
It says **5.1** mL
